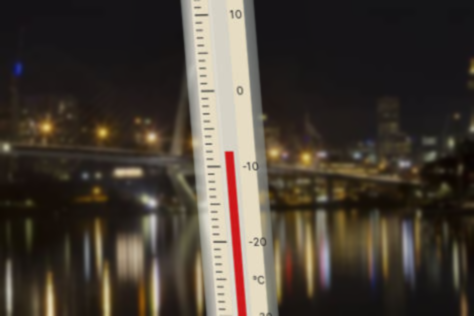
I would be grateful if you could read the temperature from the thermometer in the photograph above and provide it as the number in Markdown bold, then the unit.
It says **-8** °C
